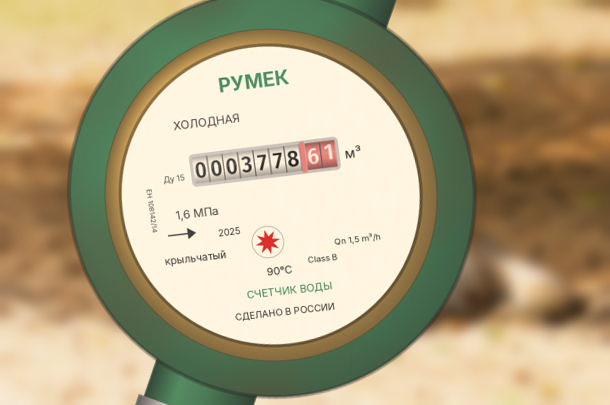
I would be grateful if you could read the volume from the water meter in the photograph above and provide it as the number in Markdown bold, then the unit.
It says **3778.61** m³
